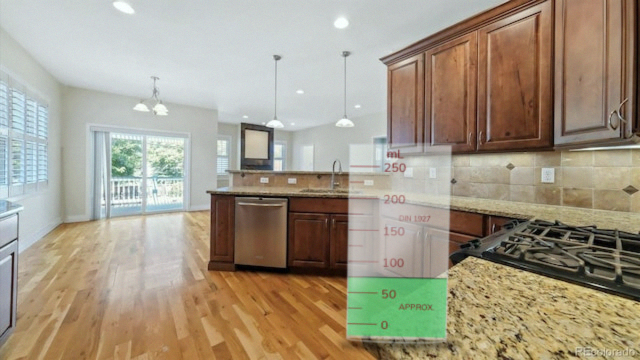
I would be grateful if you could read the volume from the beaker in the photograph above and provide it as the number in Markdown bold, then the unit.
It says **75** mL
